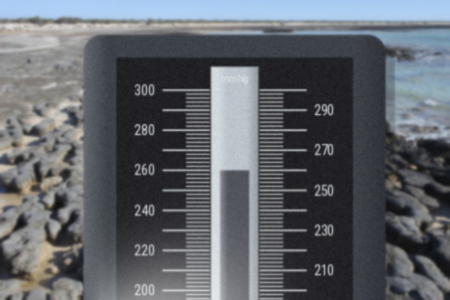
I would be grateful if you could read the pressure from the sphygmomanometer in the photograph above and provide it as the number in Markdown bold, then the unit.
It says **260** mmHg
